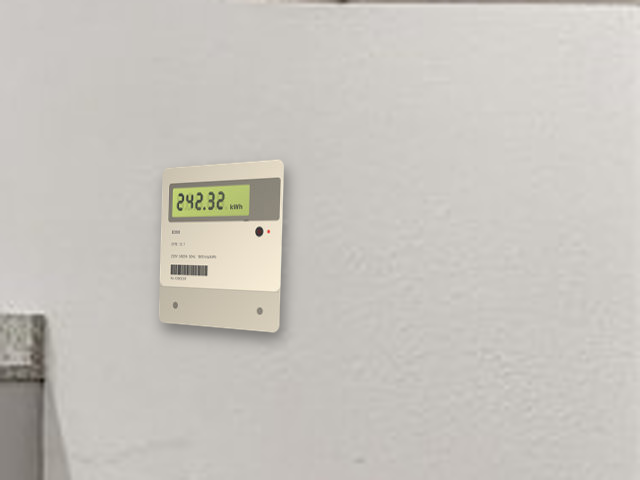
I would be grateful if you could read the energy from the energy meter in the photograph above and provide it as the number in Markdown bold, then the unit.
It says **242.32** kWh
